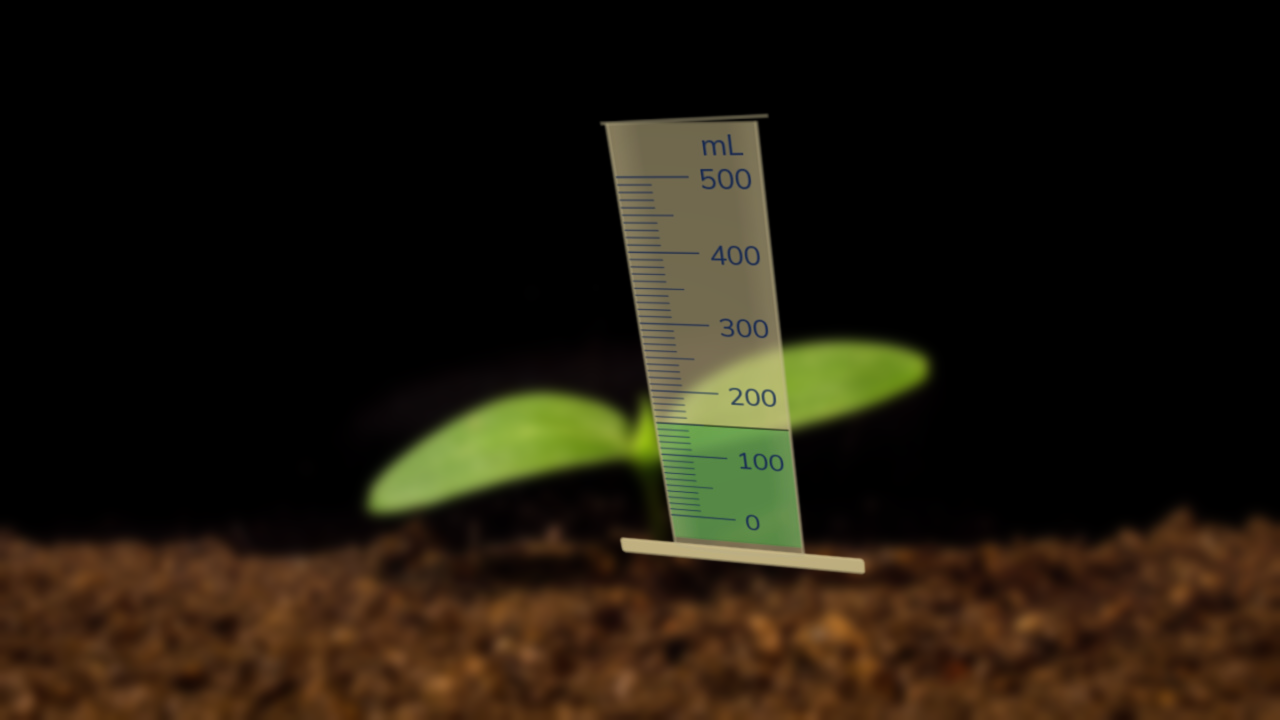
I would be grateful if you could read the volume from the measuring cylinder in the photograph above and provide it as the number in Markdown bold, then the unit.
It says **150** mL
